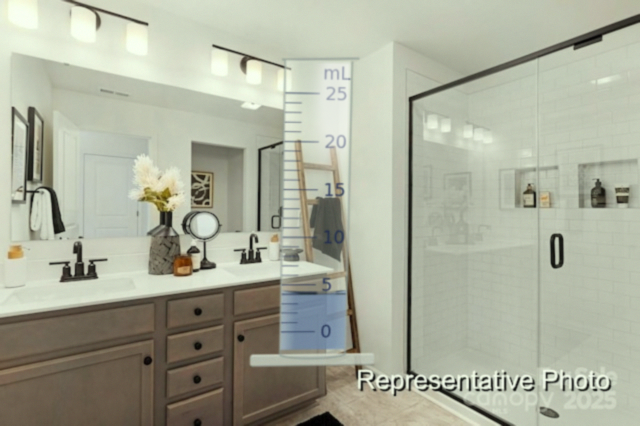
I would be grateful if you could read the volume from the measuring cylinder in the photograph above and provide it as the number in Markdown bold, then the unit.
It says **4** mL
